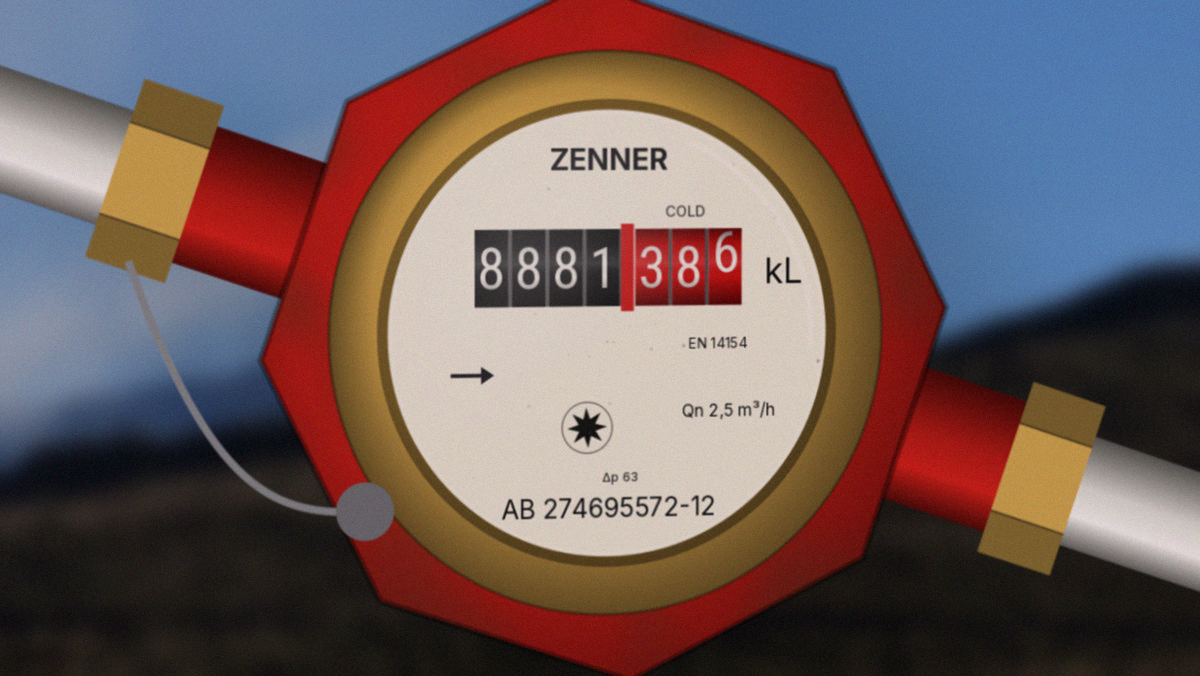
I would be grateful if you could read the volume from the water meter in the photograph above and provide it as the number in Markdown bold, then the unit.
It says **8881.386** kL
